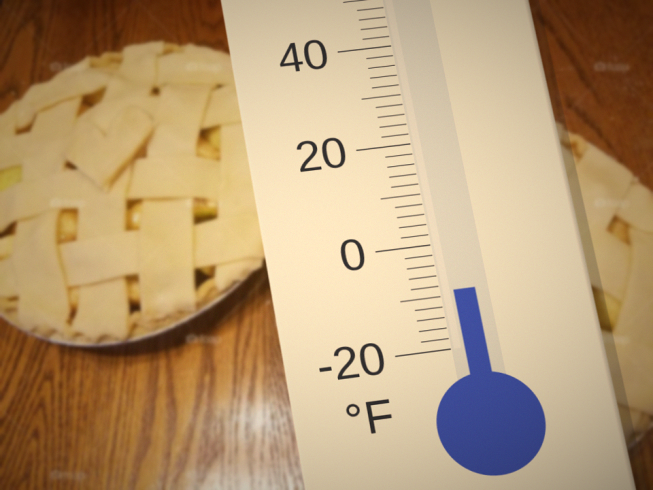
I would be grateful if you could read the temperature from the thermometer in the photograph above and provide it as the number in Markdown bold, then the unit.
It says **-9** °F
